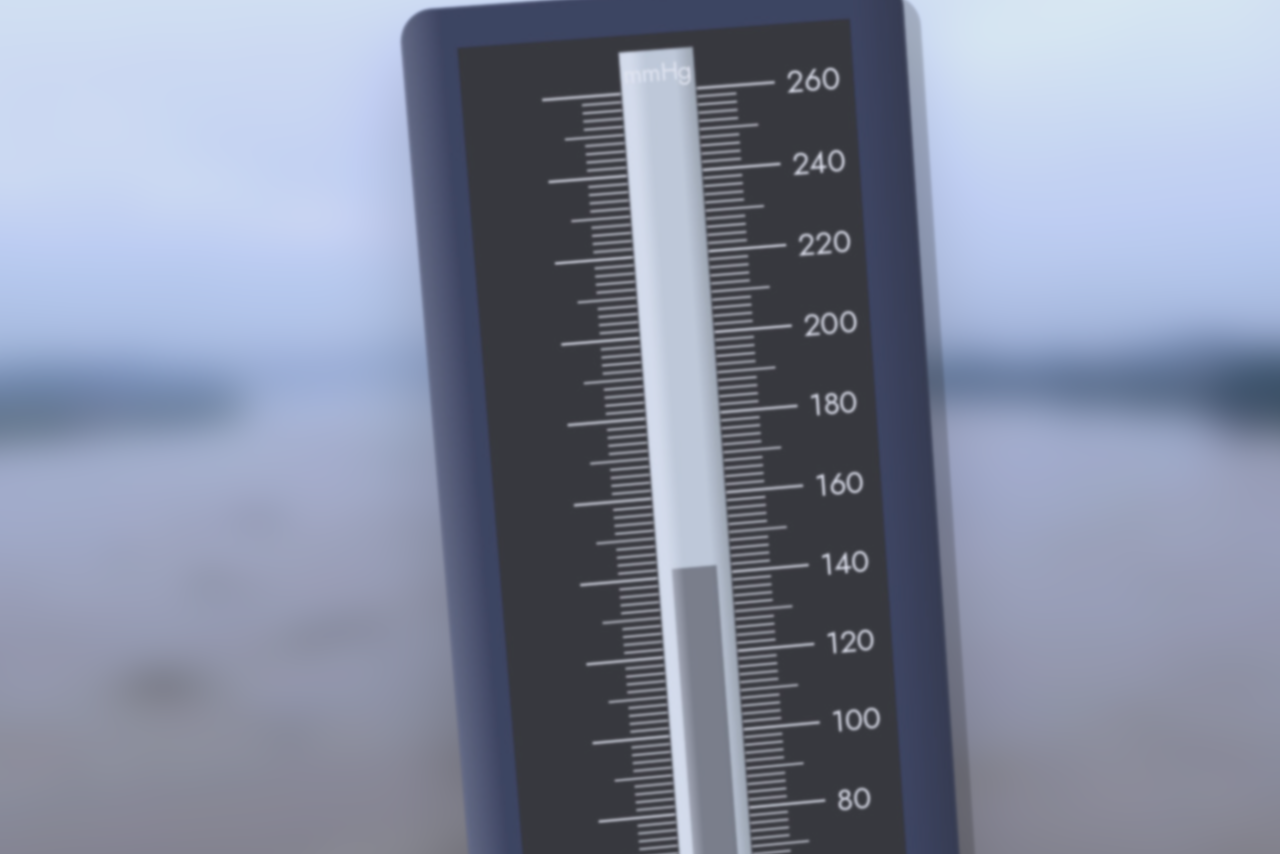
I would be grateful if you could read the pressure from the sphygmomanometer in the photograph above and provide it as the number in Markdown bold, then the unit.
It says **142** mmHg
